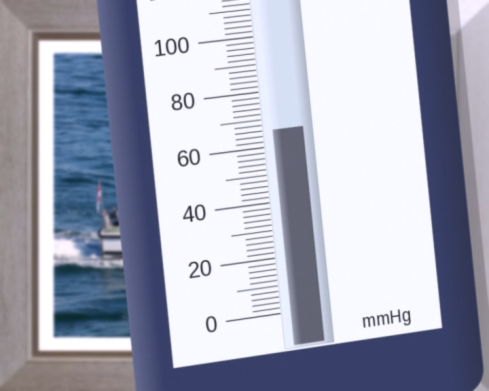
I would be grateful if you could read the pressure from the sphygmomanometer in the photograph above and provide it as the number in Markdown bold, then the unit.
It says **66** mmHg
